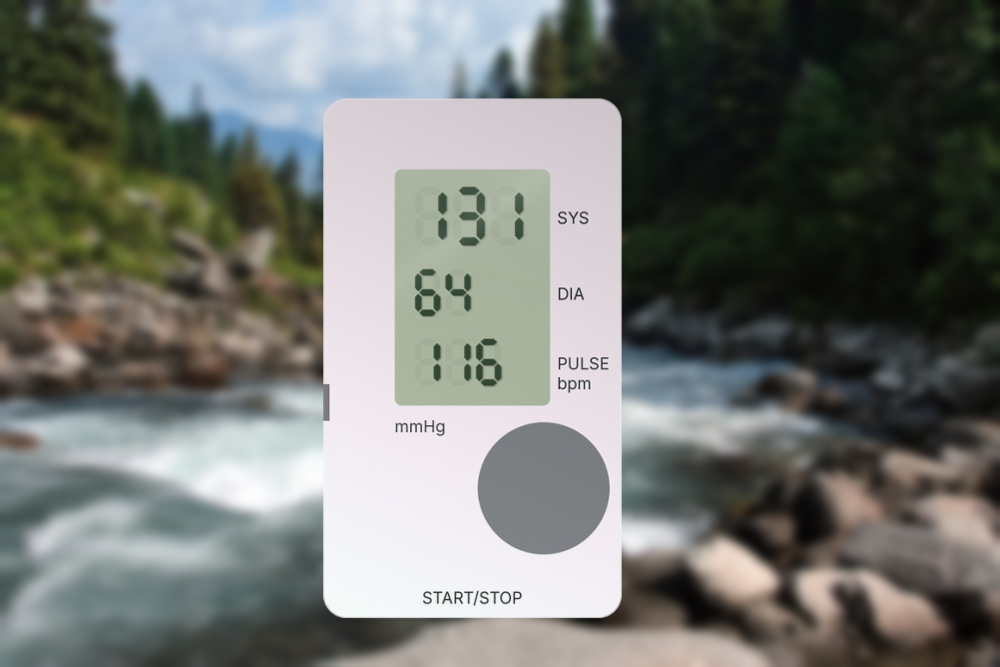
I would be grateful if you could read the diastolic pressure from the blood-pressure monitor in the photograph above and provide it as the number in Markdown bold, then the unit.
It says **64** mmHg
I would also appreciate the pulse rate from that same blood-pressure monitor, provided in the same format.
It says **116** bpm
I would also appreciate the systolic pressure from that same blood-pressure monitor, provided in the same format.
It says **131** mmHg
